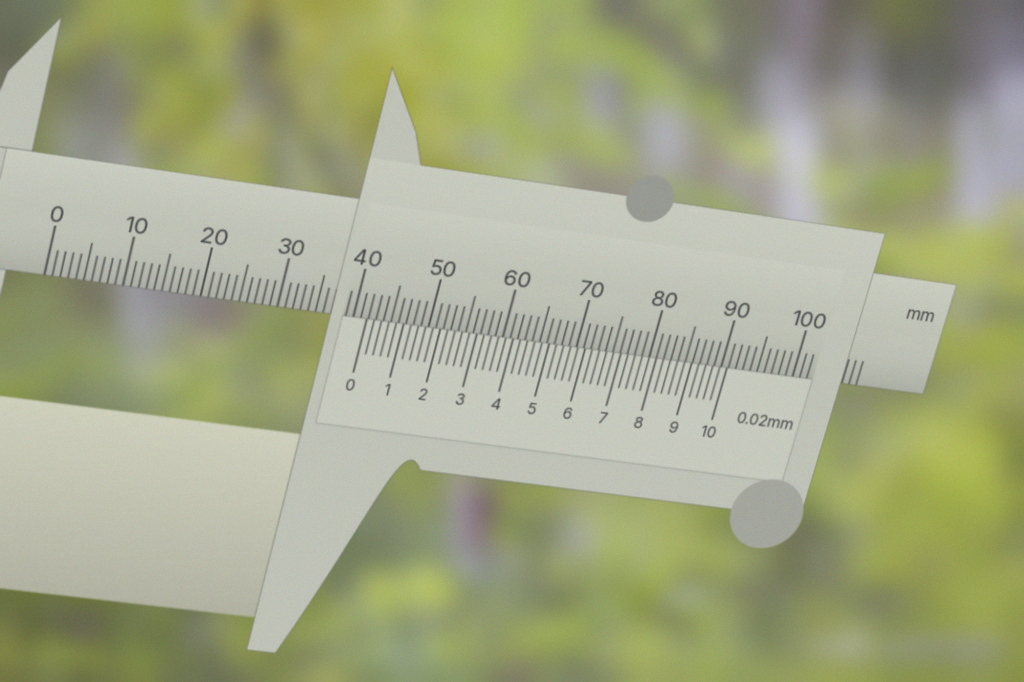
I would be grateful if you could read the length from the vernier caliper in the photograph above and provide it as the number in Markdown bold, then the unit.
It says **41.8** mm
